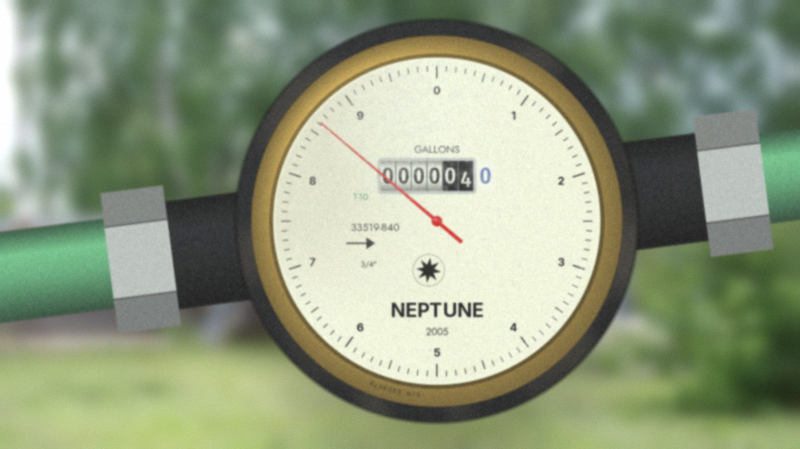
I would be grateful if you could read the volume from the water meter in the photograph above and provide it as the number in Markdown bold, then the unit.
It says **38.6** gal
